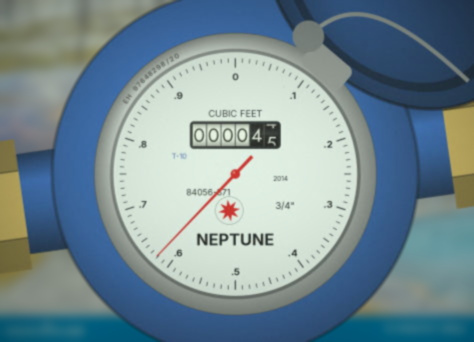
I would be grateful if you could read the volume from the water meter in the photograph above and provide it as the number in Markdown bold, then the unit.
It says **44.62** ft³
